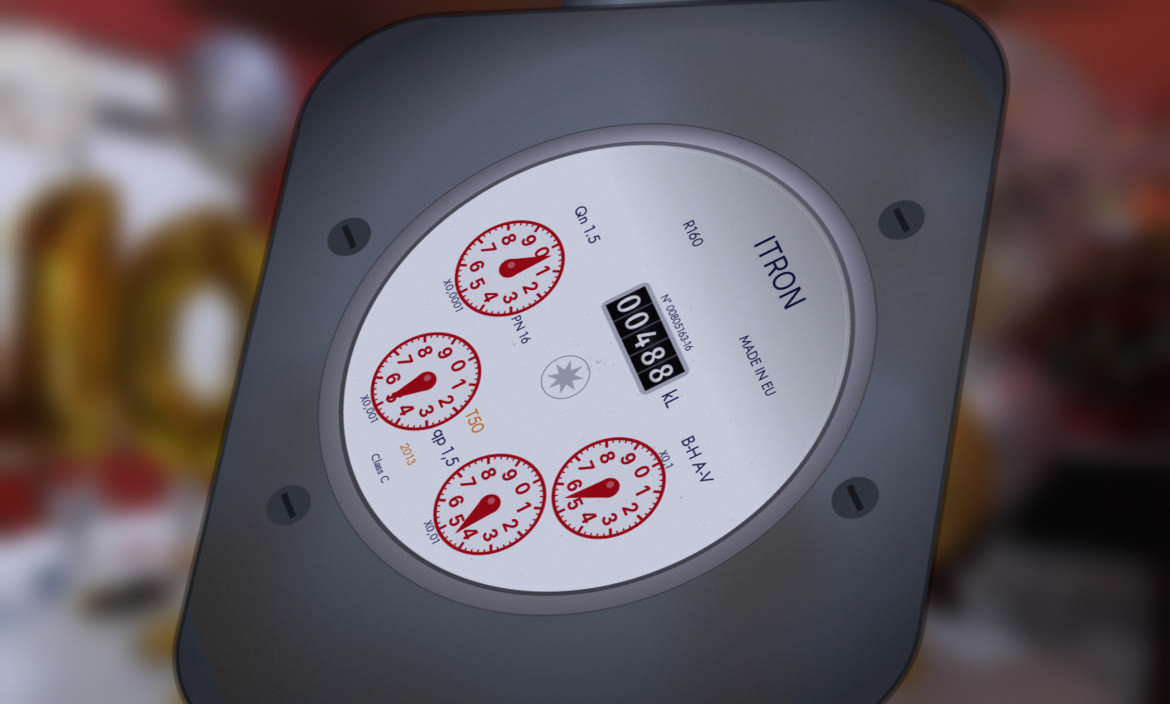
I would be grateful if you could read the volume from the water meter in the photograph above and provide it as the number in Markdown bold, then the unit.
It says **488.5450** kL
